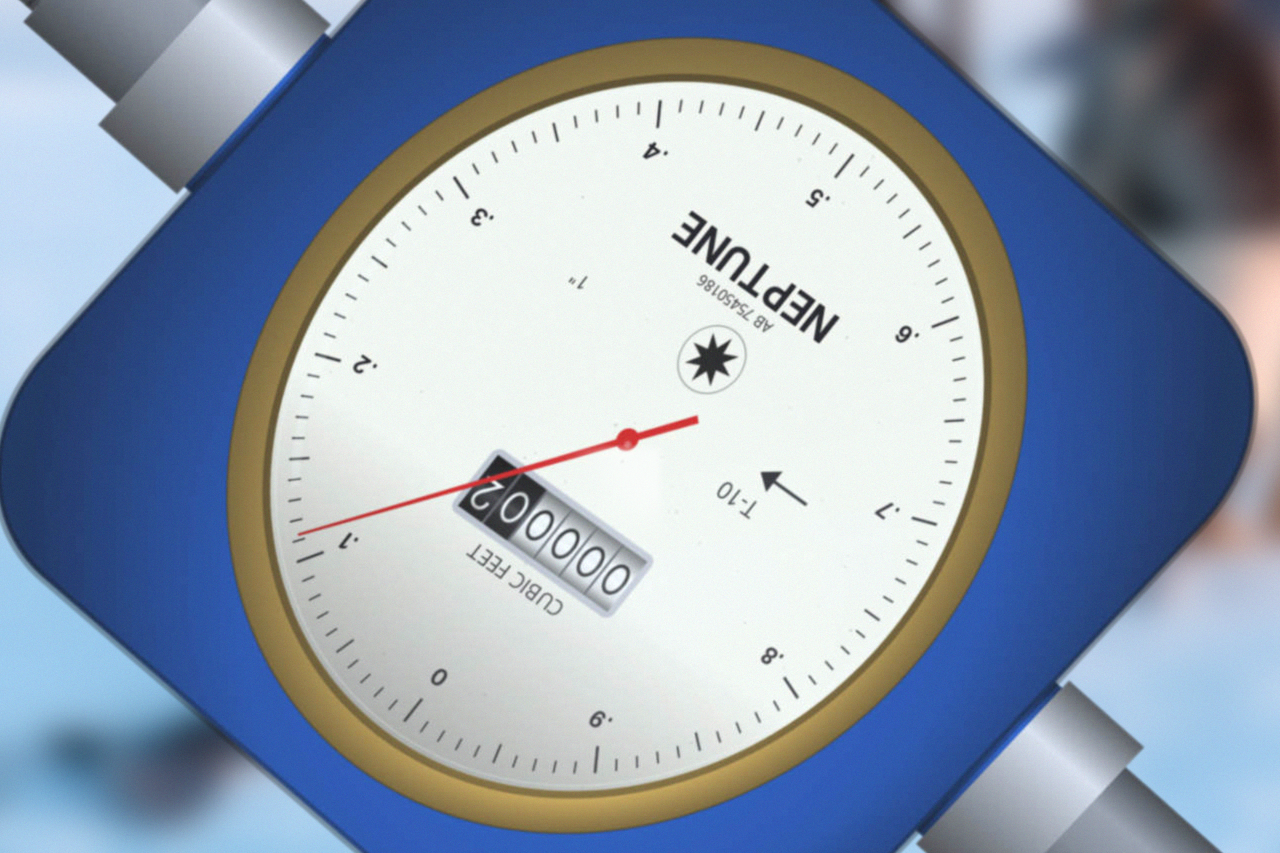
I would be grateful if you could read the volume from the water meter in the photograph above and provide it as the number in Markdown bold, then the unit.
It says **2.11** ft³
